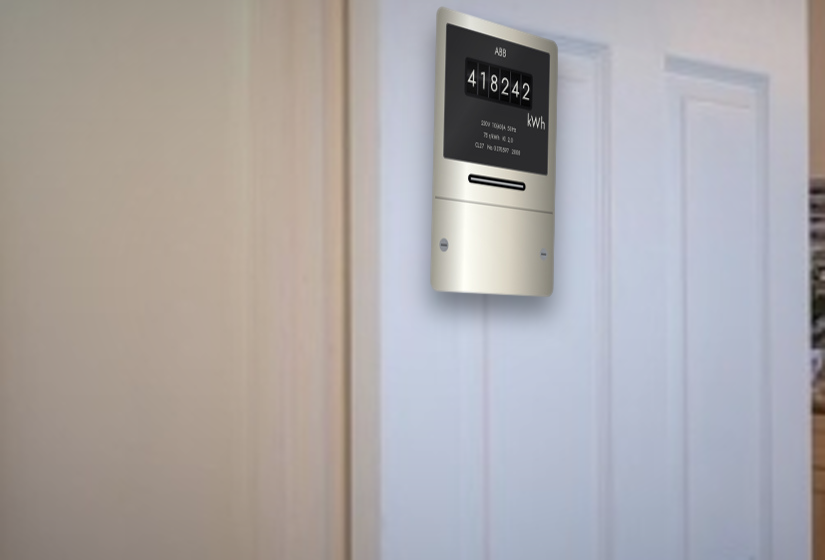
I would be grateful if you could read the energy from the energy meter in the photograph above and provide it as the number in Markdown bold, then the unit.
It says **418242** kWh
